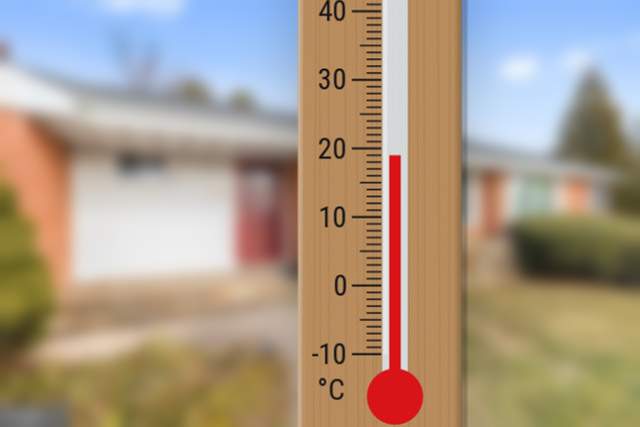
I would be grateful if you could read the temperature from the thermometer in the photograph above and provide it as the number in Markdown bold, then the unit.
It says **19** °C
